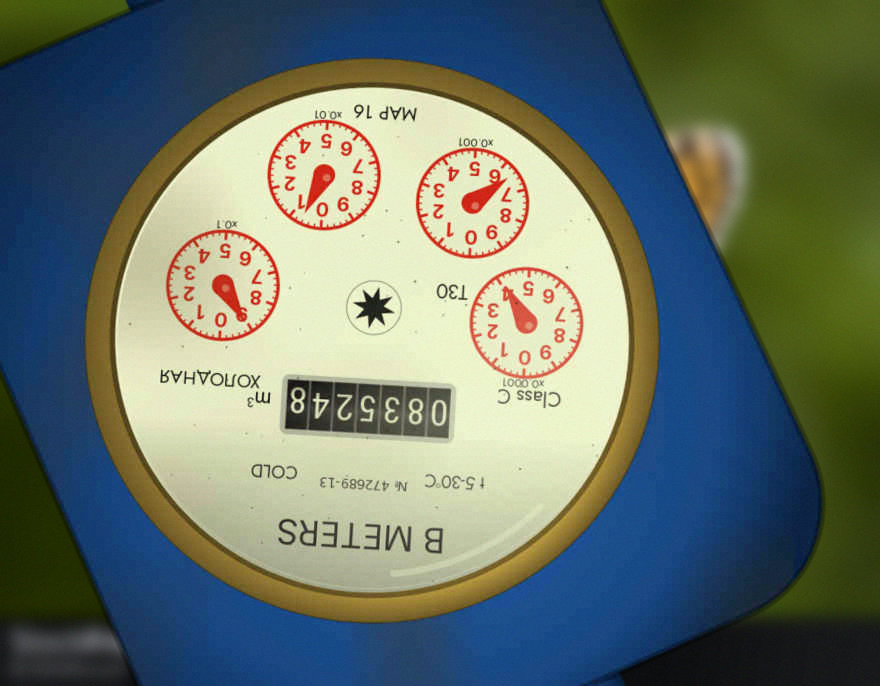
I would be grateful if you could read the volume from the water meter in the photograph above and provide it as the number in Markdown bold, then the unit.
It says **835247.9064** m³
